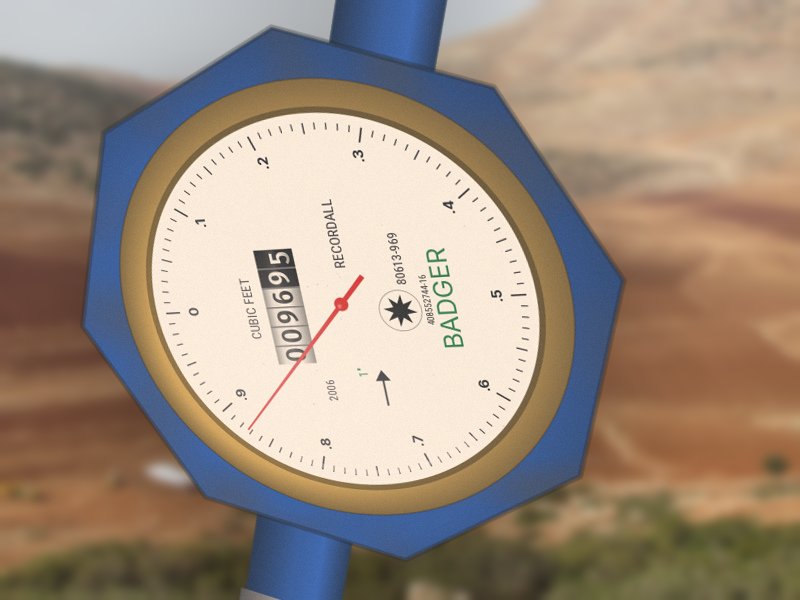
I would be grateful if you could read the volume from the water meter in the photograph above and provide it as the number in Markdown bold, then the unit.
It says **9694.87** ft³
